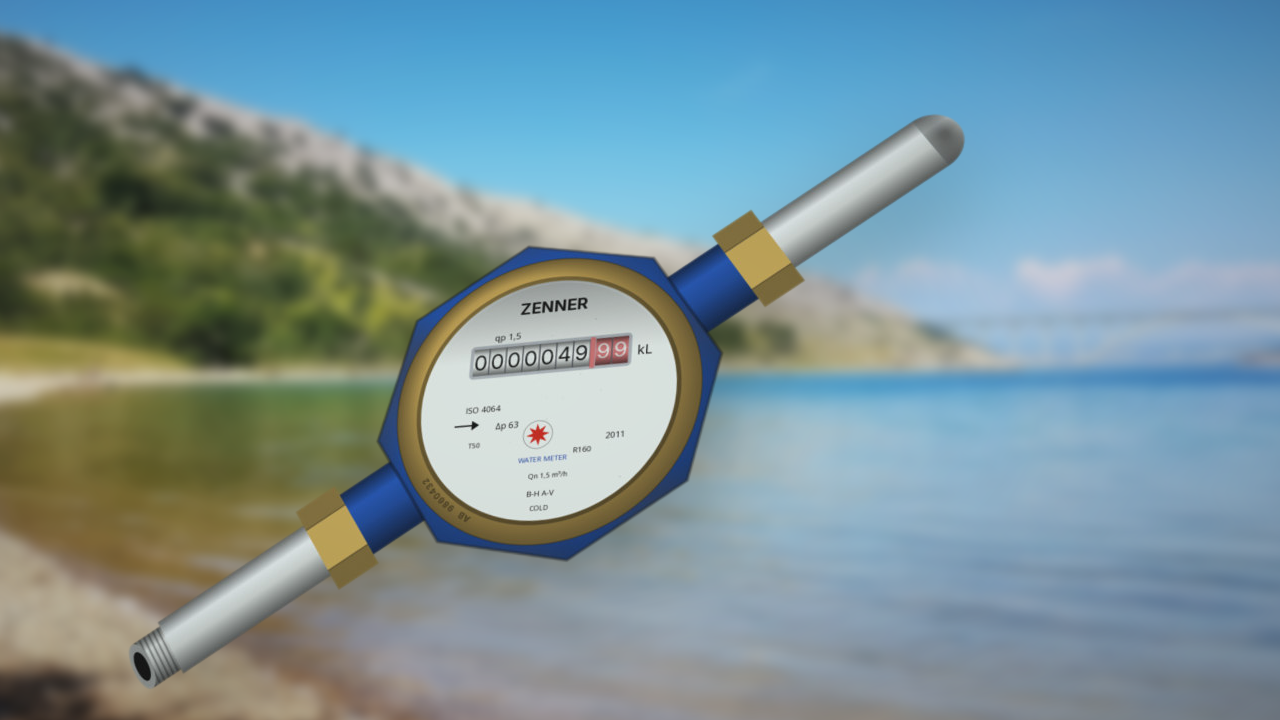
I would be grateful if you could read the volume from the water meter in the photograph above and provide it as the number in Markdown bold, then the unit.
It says **49.99** kL
